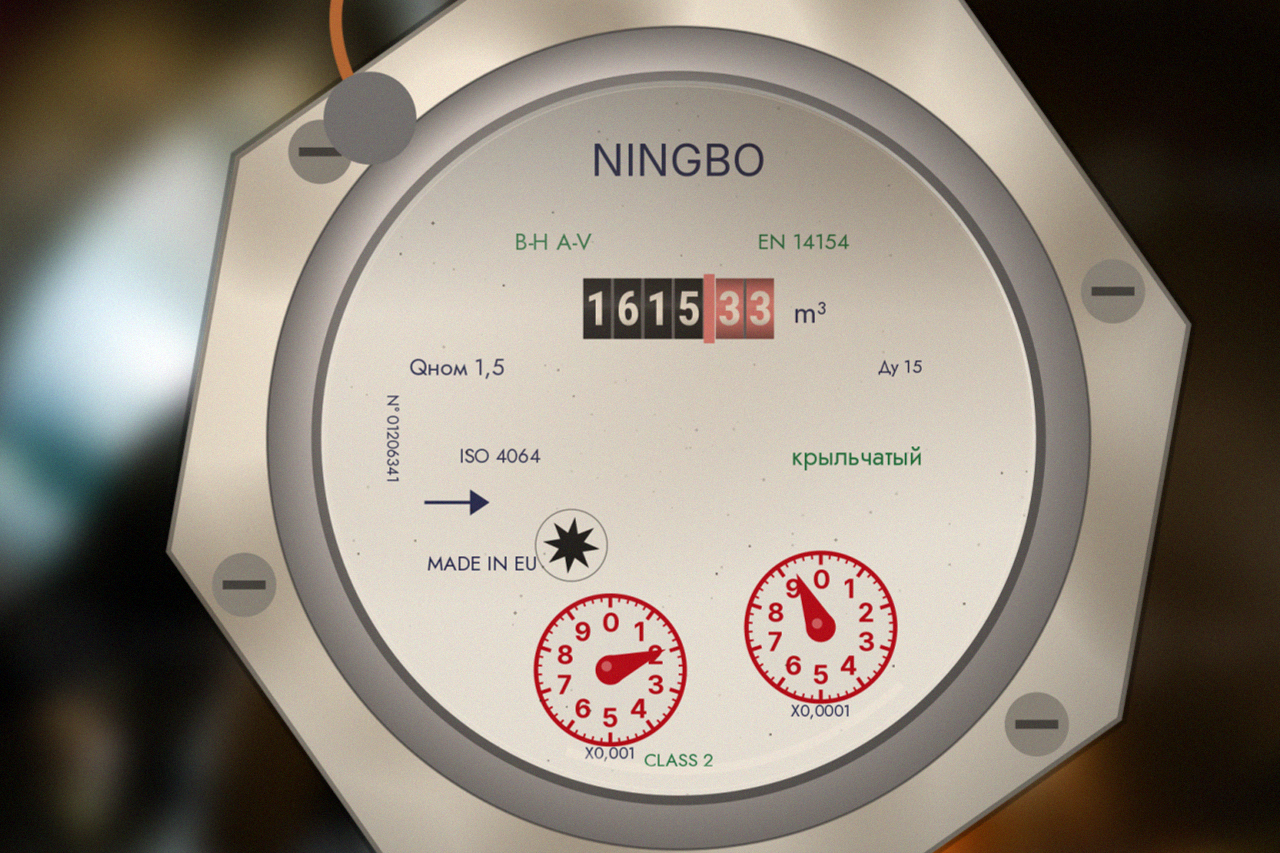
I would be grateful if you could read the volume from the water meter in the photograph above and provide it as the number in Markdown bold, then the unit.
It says **1615.3319** m³
